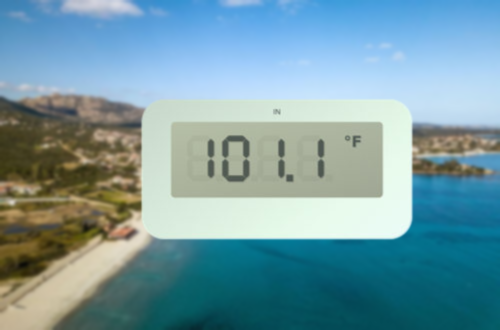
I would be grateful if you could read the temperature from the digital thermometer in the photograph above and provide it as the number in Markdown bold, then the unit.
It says **101.1** °F
